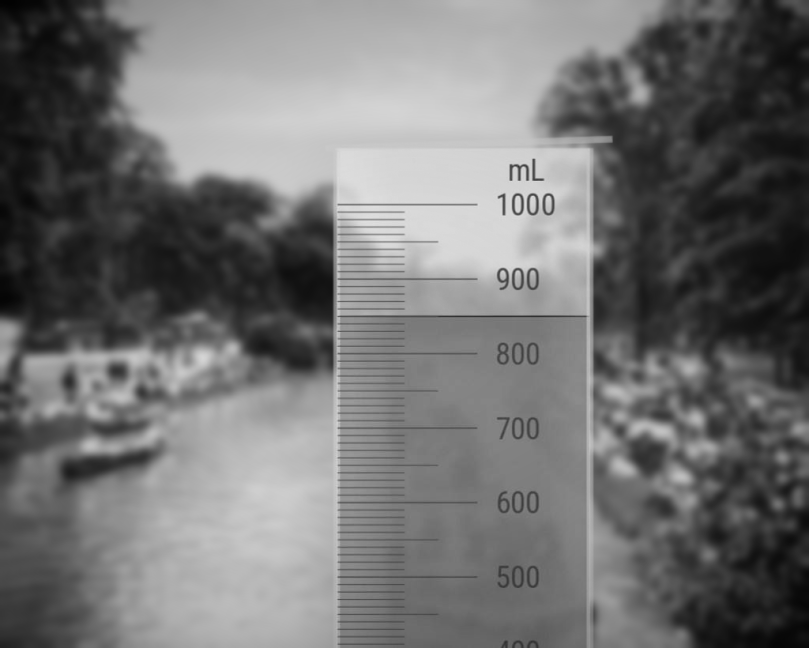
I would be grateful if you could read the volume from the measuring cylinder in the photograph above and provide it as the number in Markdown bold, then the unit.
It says **850** mL
